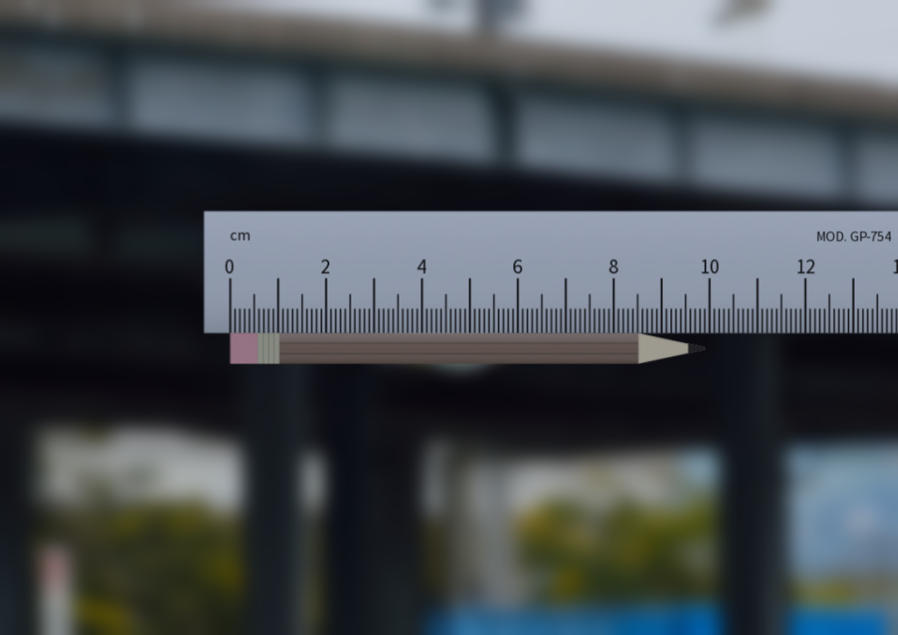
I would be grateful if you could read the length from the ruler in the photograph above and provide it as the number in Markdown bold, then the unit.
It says **9.9** cm
